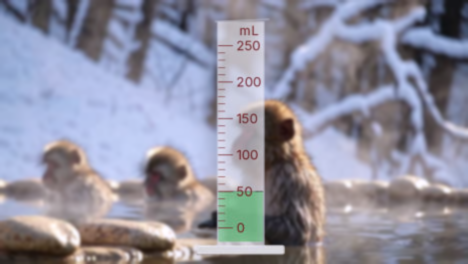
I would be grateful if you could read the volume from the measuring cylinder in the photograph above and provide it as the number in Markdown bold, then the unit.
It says **50** mL
